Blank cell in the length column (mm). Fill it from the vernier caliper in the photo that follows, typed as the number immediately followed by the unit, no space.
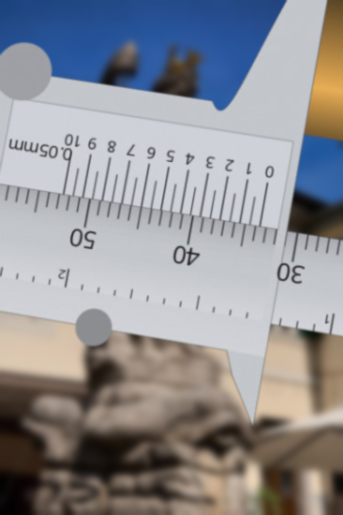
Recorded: 33.6mm
